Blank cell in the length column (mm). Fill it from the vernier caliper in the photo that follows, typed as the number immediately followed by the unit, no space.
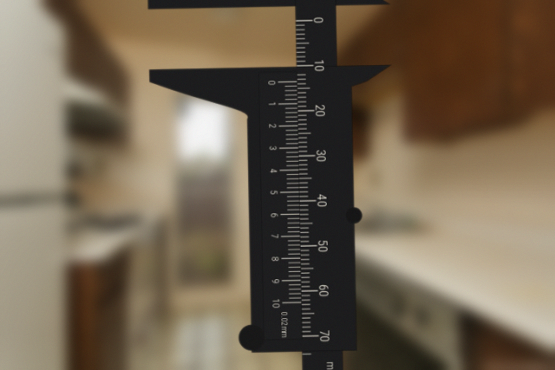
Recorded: 13.5mm
